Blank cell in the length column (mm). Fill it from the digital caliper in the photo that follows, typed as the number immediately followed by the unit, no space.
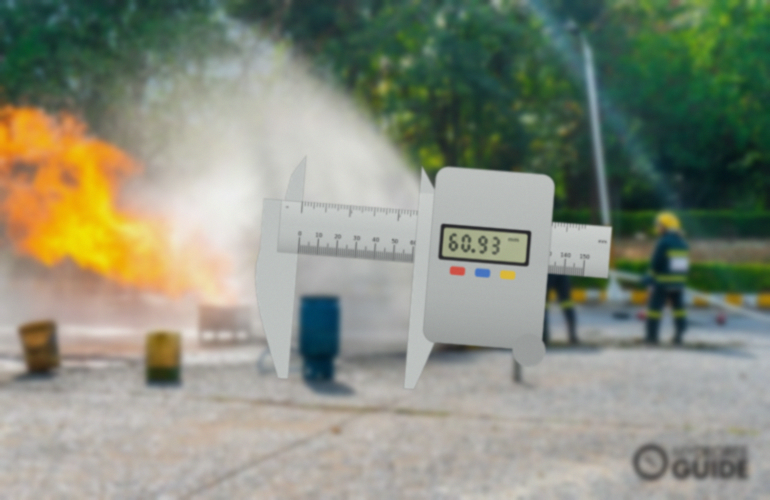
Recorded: 60.93mm
